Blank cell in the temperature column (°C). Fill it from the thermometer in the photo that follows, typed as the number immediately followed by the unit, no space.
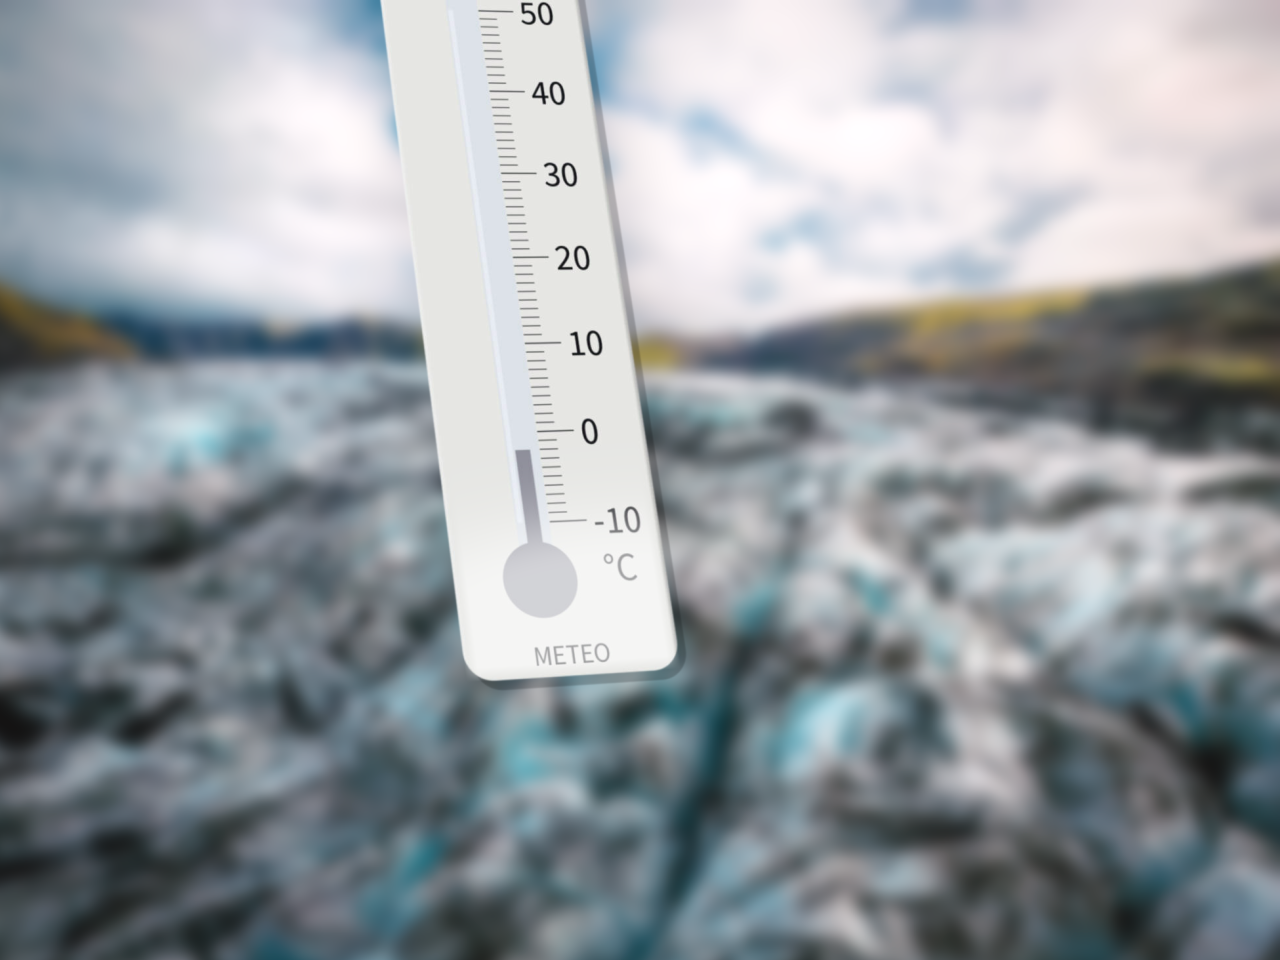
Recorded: -2°C
